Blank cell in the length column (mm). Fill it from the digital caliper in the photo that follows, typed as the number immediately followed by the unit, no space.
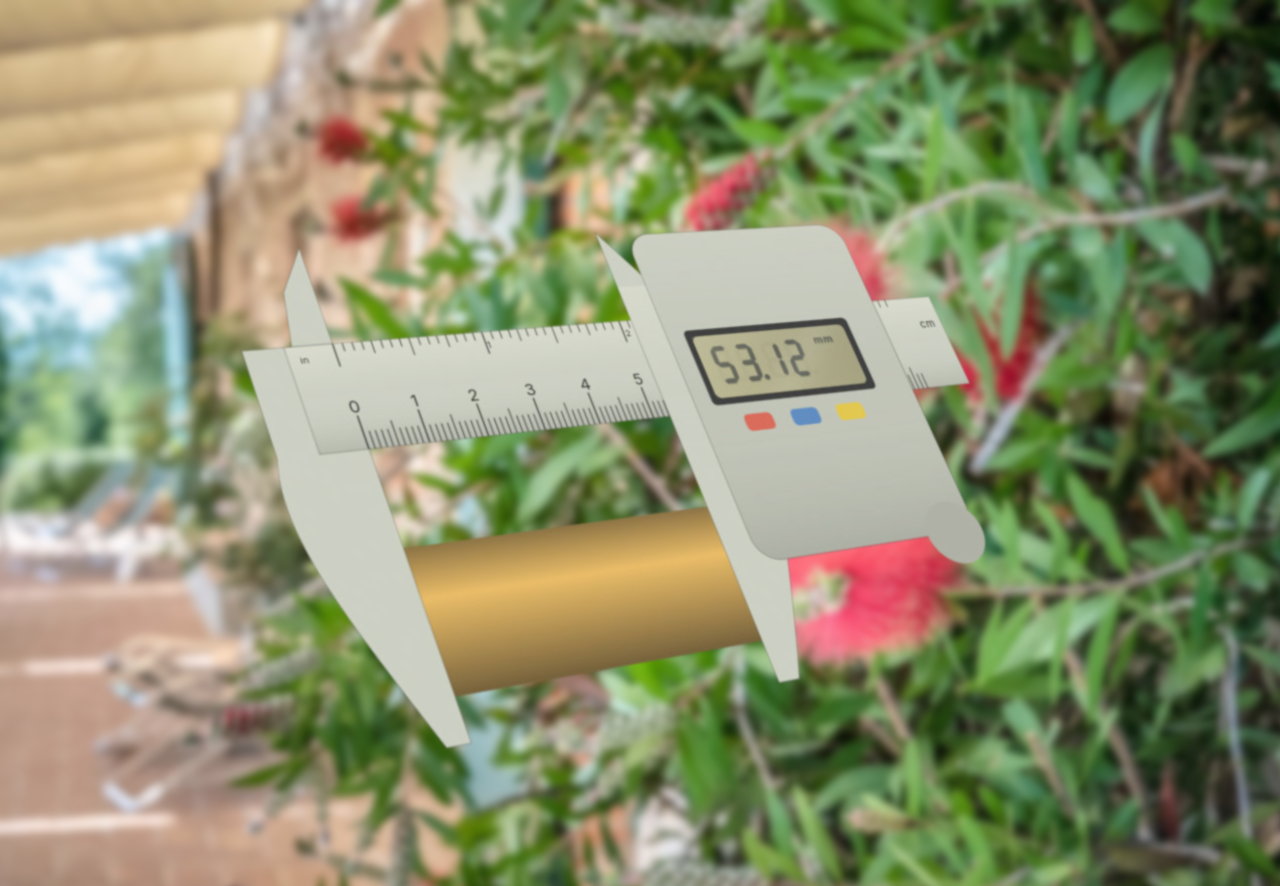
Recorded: 53.12mm
